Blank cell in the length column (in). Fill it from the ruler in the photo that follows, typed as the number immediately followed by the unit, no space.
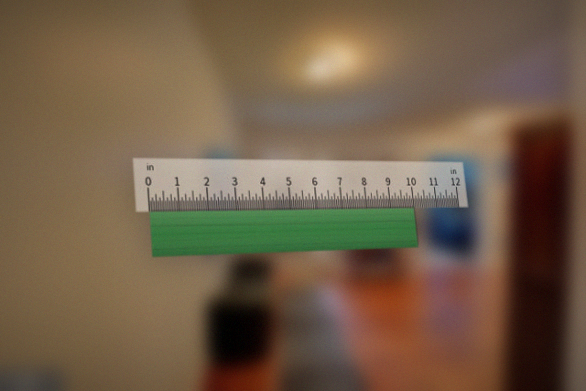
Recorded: 10in
